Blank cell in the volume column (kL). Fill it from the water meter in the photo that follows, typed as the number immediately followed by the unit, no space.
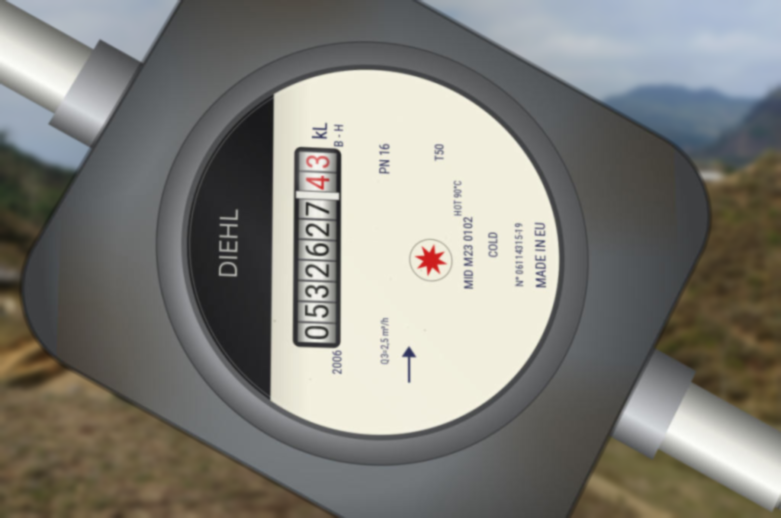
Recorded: 532627.43kL
